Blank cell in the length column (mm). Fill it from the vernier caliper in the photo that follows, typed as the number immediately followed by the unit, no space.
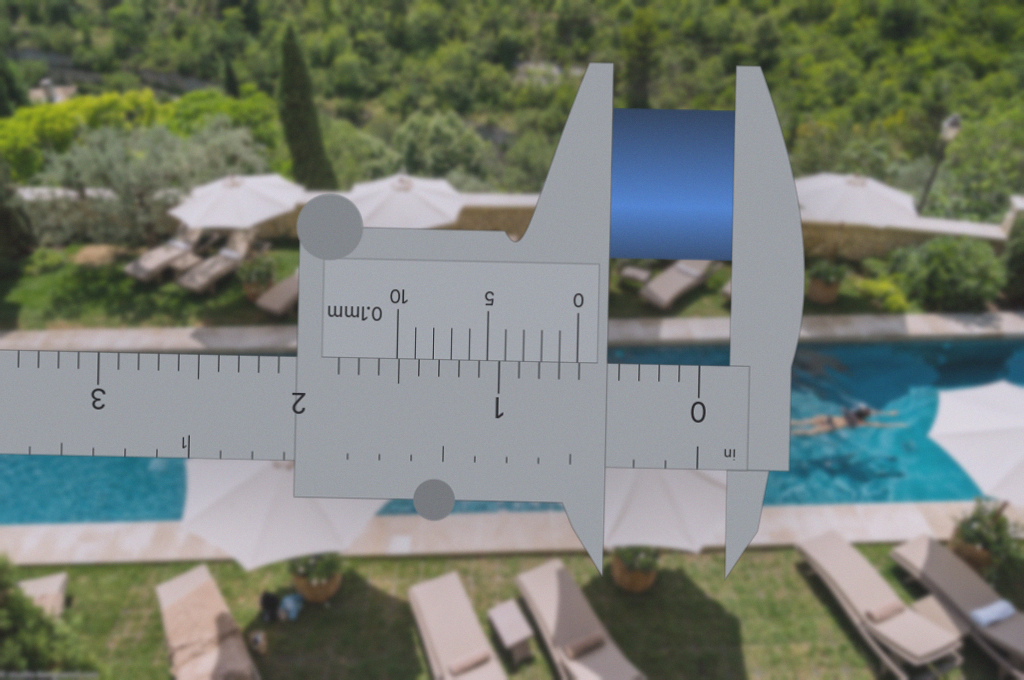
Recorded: 6.1mm
